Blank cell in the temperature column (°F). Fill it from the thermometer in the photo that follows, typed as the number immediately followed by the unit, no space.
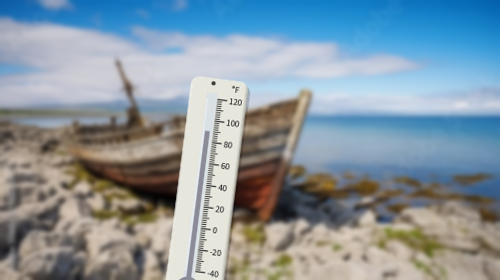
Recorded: 90°F
